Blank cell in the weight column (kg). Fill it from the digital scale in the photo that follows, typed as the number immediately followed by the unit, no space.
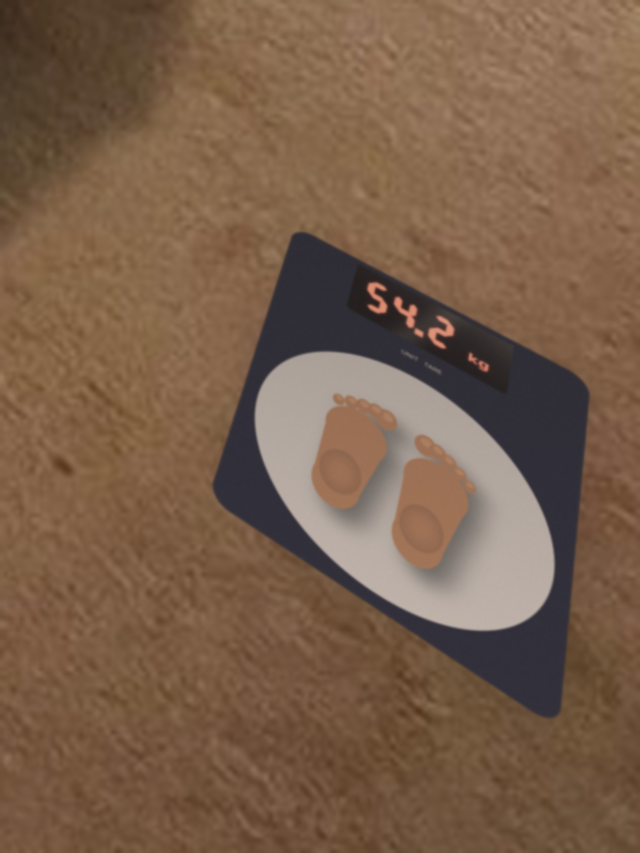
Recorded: 54.2kg
